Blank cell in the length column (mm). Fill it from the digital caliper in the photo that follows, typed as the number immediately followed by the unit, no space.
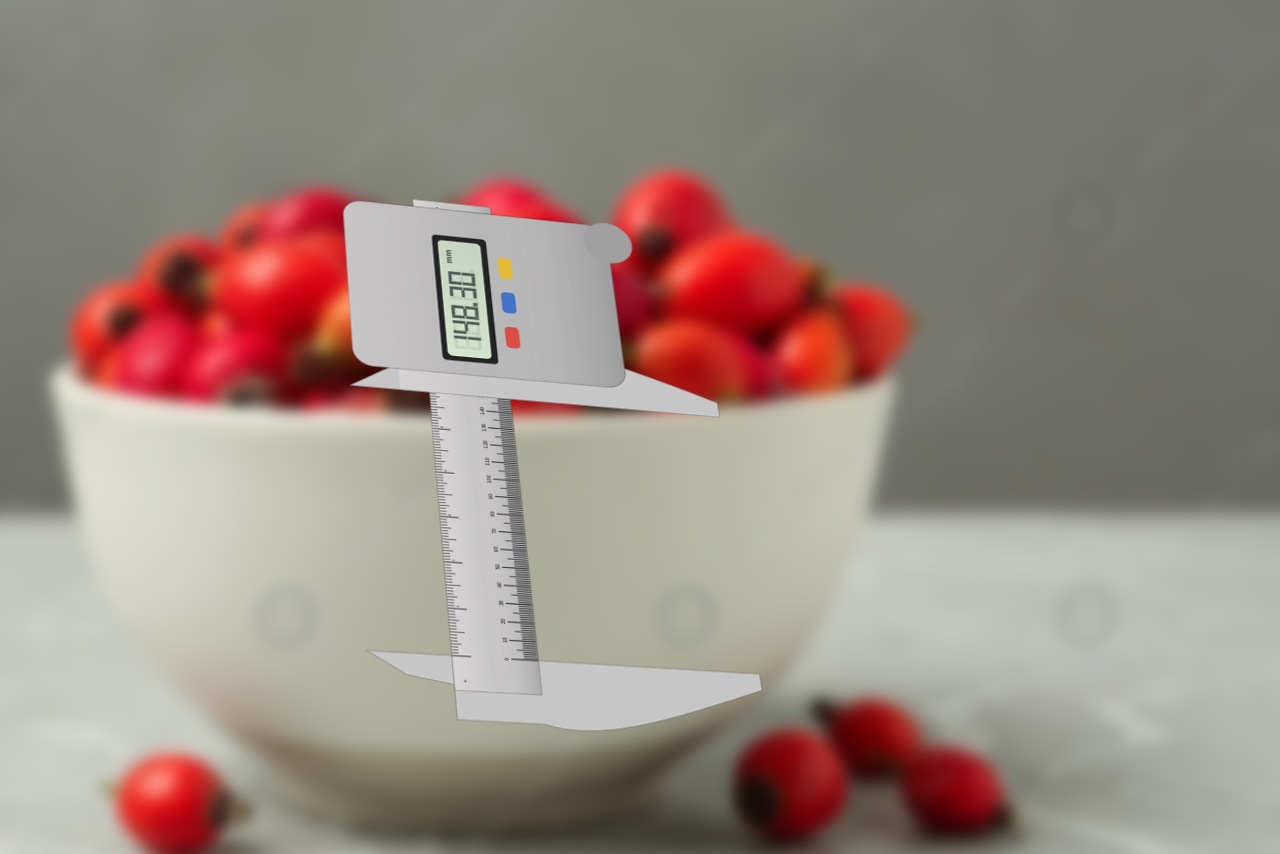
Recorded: 148.30mm
